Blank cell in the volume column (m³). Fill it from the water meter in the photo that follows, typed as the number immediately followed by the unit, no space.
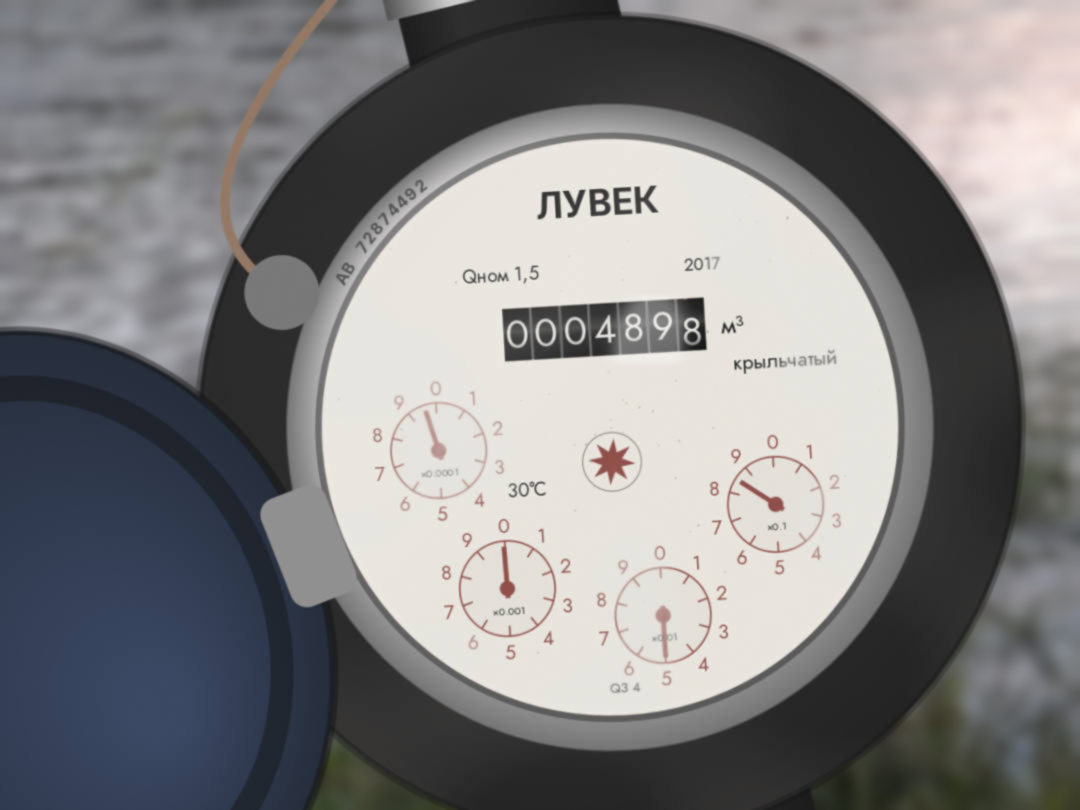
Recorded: 4897.8499m³
